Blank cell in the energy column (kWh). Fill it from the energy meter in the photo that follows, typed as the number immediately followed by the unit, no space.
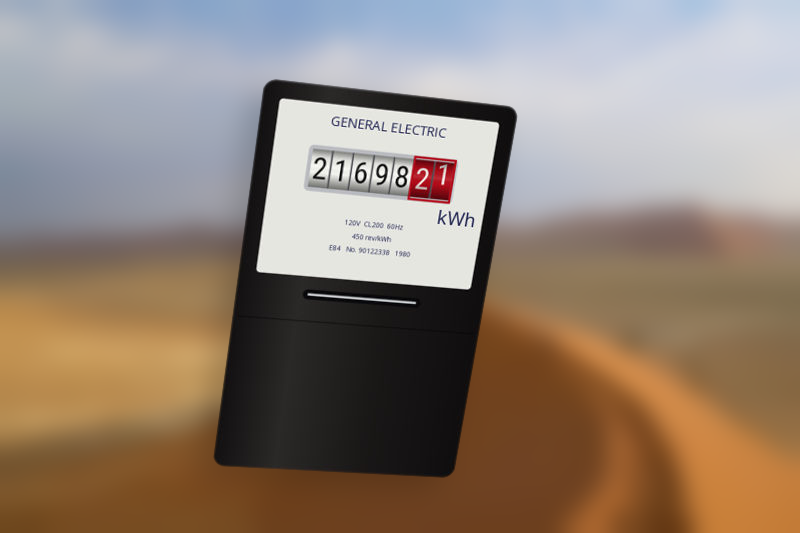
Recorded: 21698.21kWh
